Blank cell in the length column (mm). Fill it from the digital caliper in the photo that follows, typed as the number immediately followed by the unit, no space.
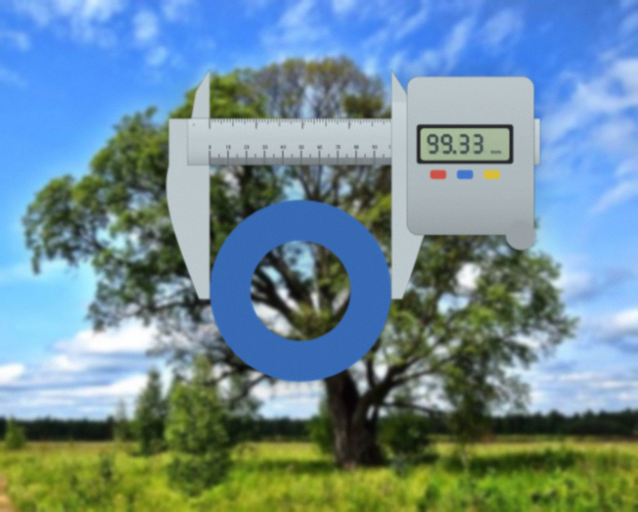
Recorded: 99.33mm
